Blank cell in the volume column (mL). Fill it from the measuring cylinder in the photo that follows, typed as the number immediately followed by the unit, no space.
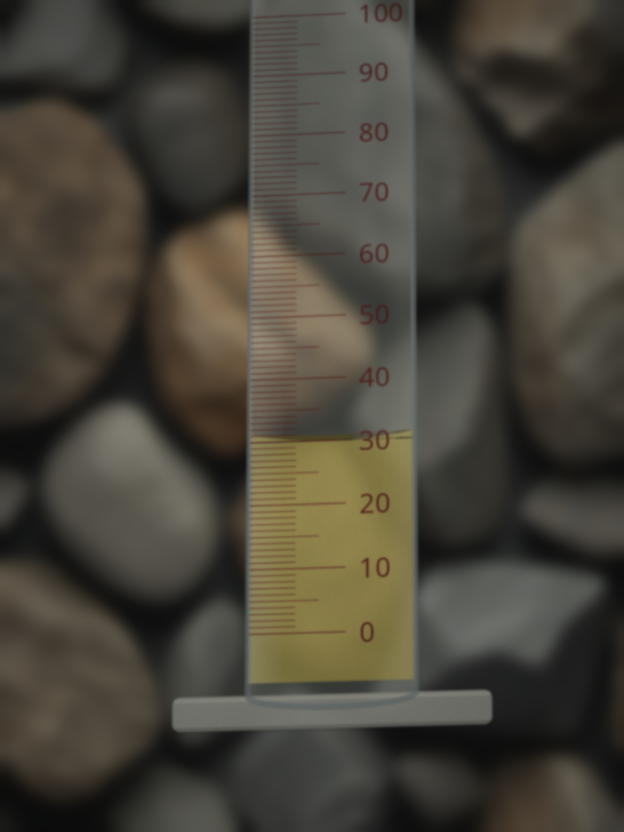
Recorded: 30mL
